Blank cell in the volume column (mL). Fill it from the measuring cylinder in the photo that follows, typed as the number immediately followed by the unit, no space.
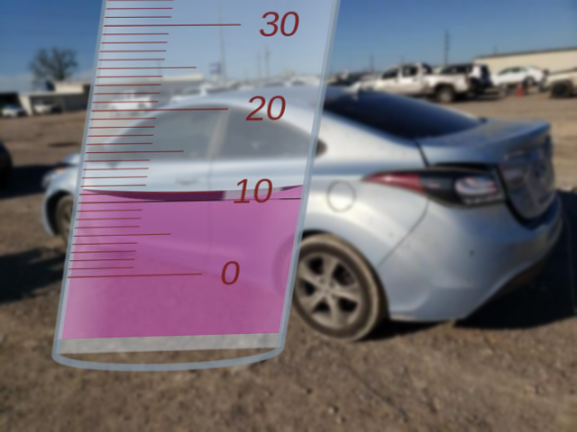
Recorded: 9mL
